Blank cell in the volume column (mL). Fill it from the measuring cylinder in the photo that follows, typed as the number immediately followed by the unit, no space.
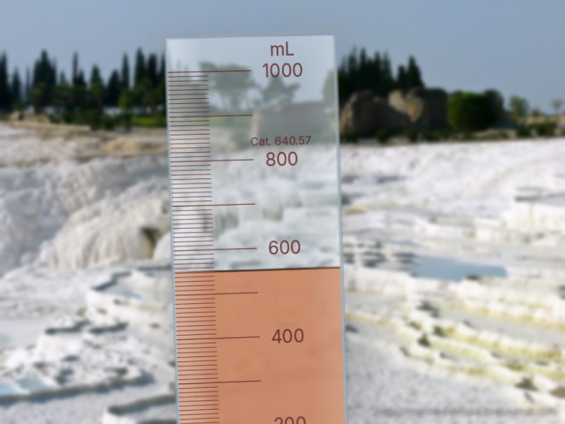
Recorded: 550mL
